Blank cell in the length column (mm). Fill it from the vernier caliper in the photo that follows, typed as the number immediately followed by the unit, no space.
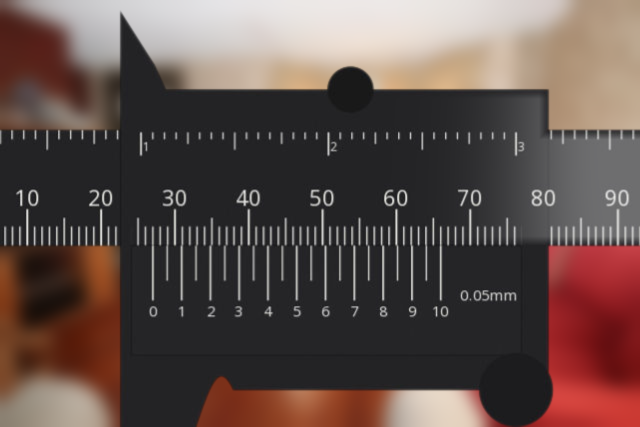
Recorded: 27.0mm
